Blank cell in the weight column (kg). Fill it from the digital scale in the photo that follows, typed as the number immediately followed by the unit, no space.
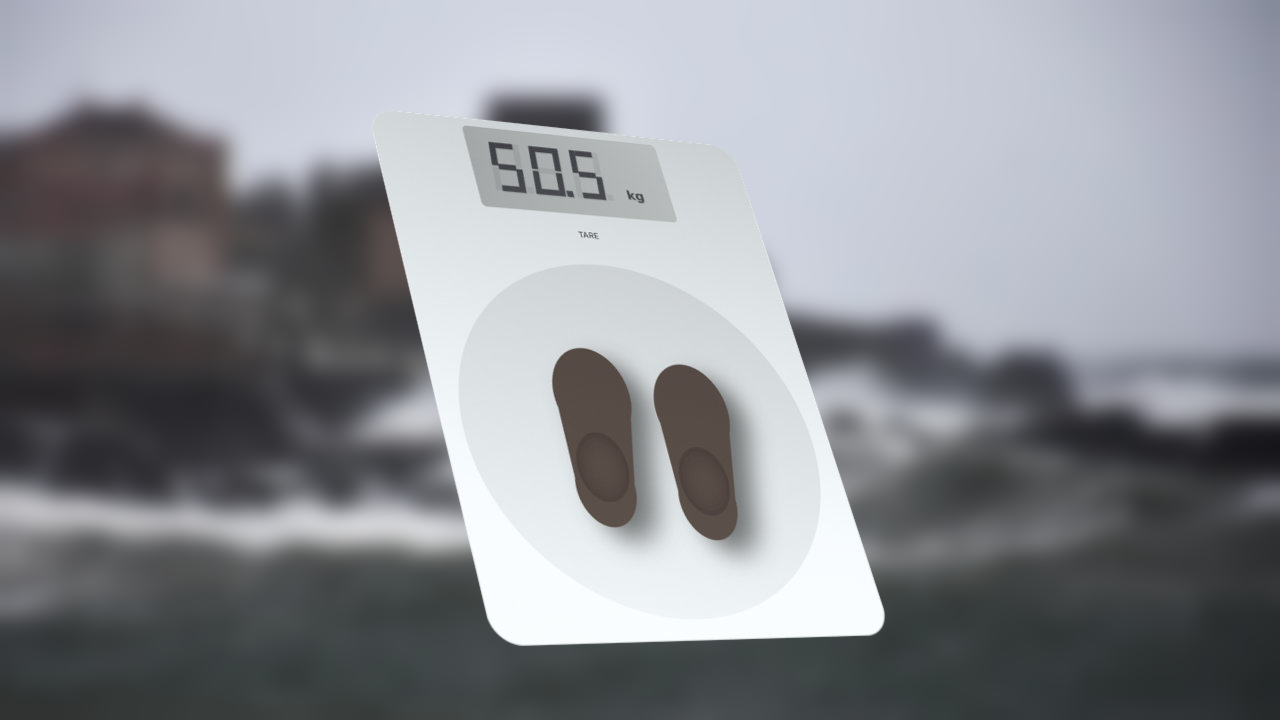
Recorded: 50.5kg
